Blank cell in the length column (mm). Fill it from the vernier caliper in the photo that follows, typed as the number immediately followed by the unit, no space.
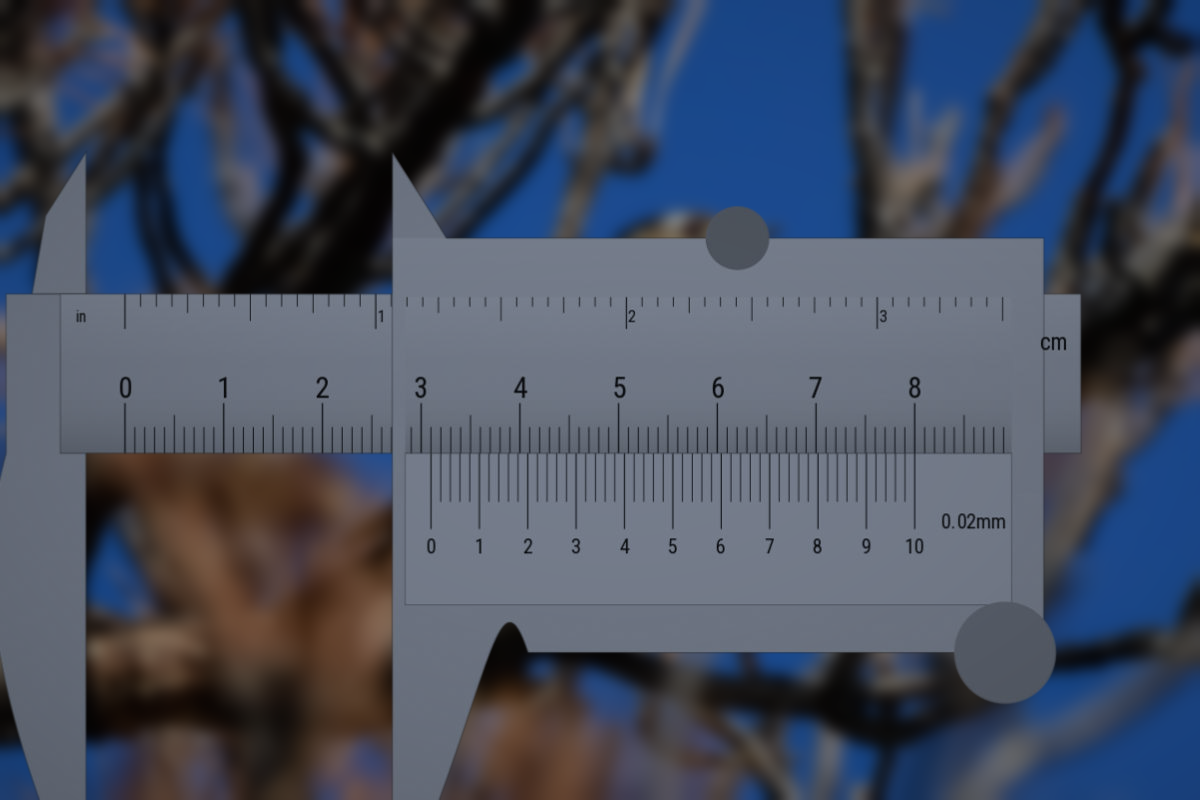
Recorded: 31.0mm
